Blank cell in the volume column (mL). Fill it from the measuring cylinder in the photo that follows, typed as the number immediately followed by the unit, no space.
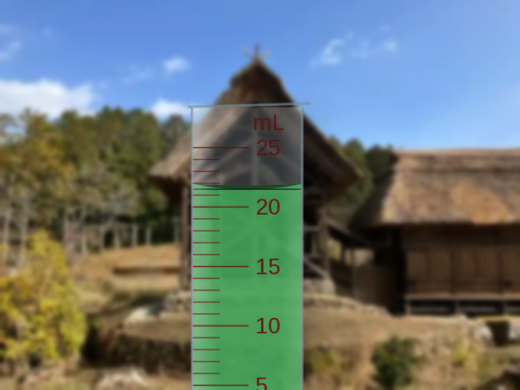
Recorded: 21.5mL
